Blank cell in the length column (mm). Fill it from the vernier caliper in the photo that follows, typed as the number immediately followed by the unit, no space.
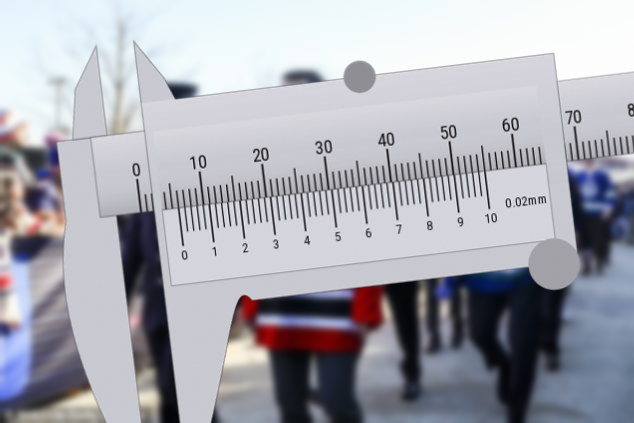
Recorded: 6.0mm
